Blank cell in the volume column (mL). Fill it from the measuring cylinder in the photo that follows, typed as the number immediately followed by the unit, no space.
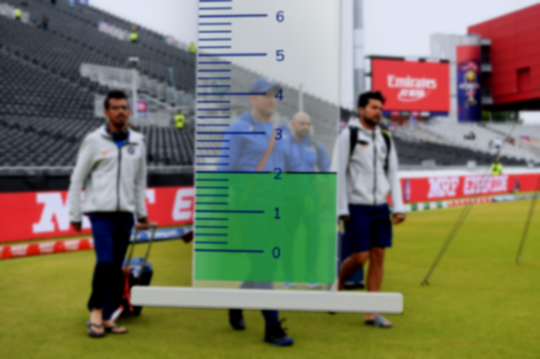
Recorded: 2mL
